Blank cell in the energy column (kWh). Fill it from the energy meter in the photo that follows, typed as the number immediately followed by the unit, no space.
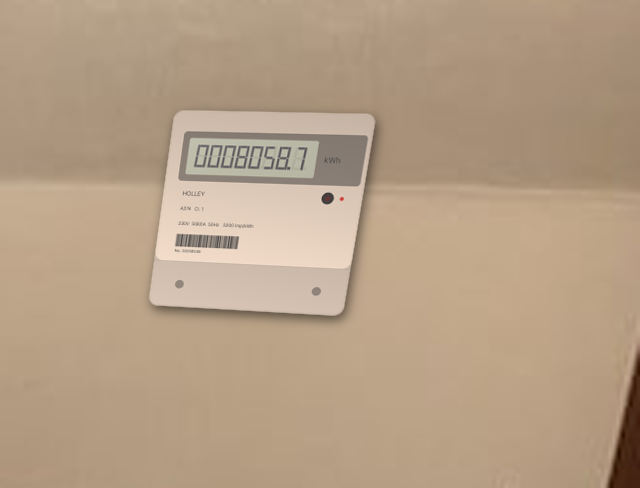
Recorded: 8058.7kWh
